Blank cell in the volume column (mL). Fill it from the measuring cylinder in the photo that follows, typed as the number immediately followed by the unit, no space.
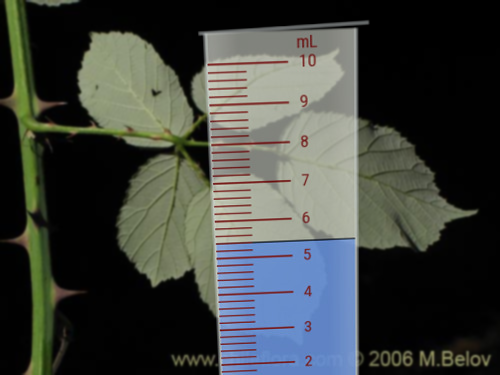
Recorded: 5.4mL
